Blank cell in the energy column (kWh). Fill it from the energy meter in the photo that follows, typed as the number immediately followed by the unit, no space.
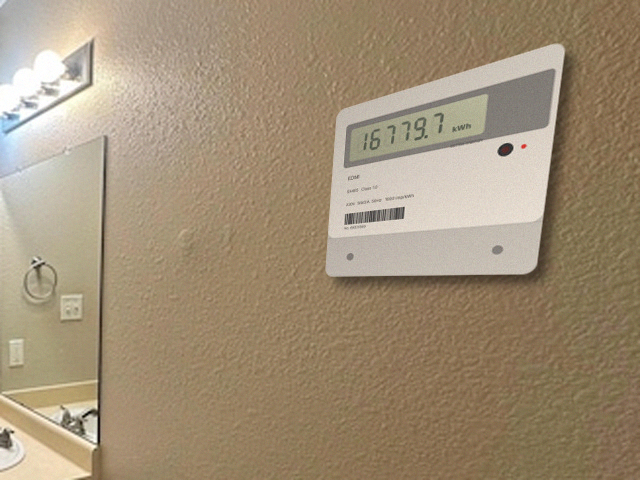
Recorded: 16779.7kWh
